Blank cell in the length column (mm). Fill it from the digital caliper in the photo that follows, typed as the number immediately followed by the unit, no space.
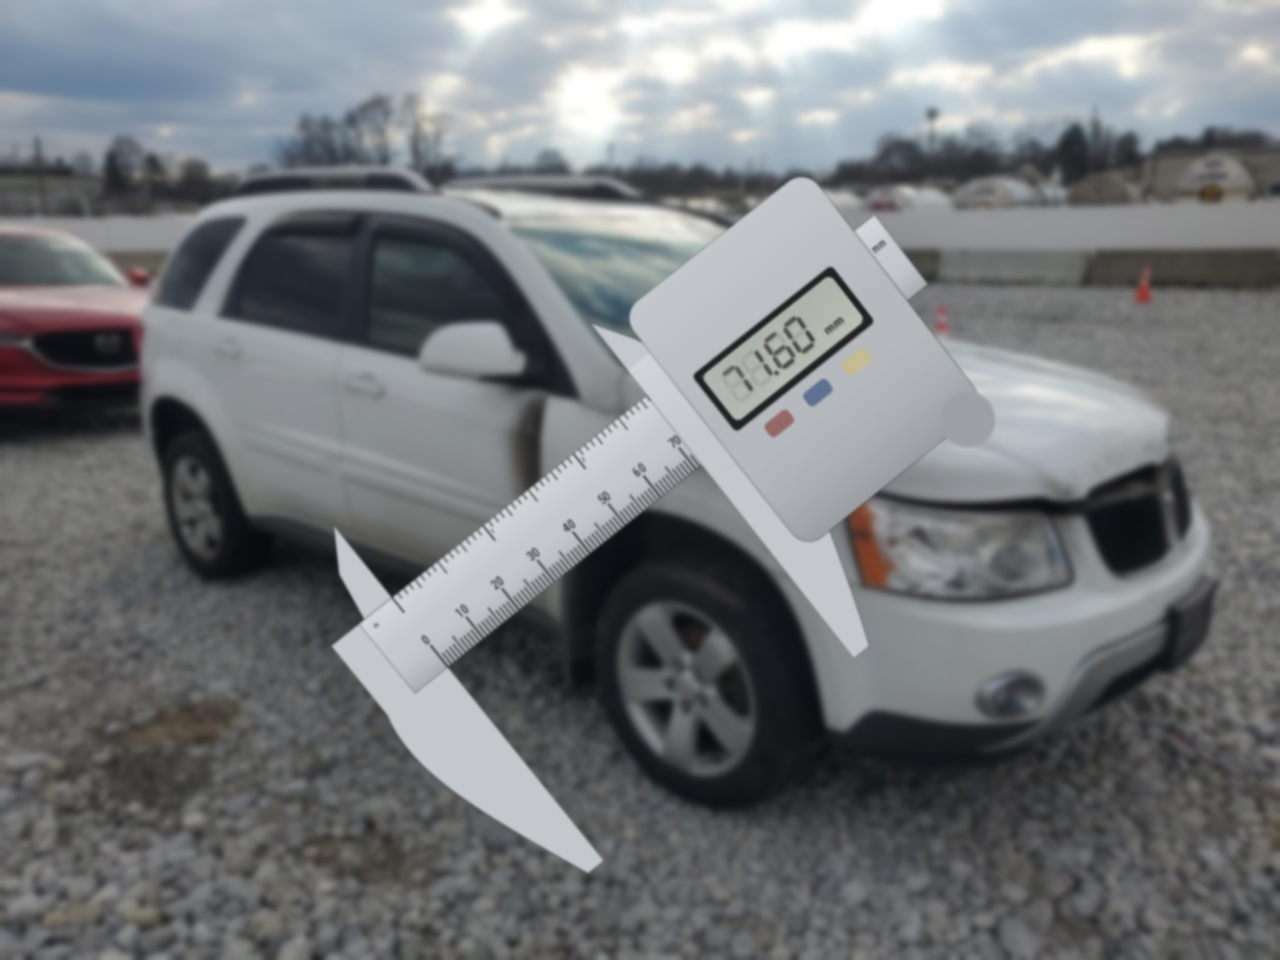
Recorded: 71.60mm
